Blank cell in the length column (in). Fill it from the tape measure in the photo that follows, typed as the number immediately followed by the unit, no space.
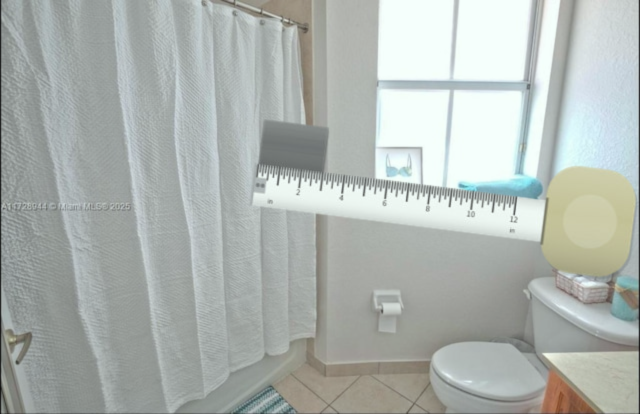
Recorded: 3in
